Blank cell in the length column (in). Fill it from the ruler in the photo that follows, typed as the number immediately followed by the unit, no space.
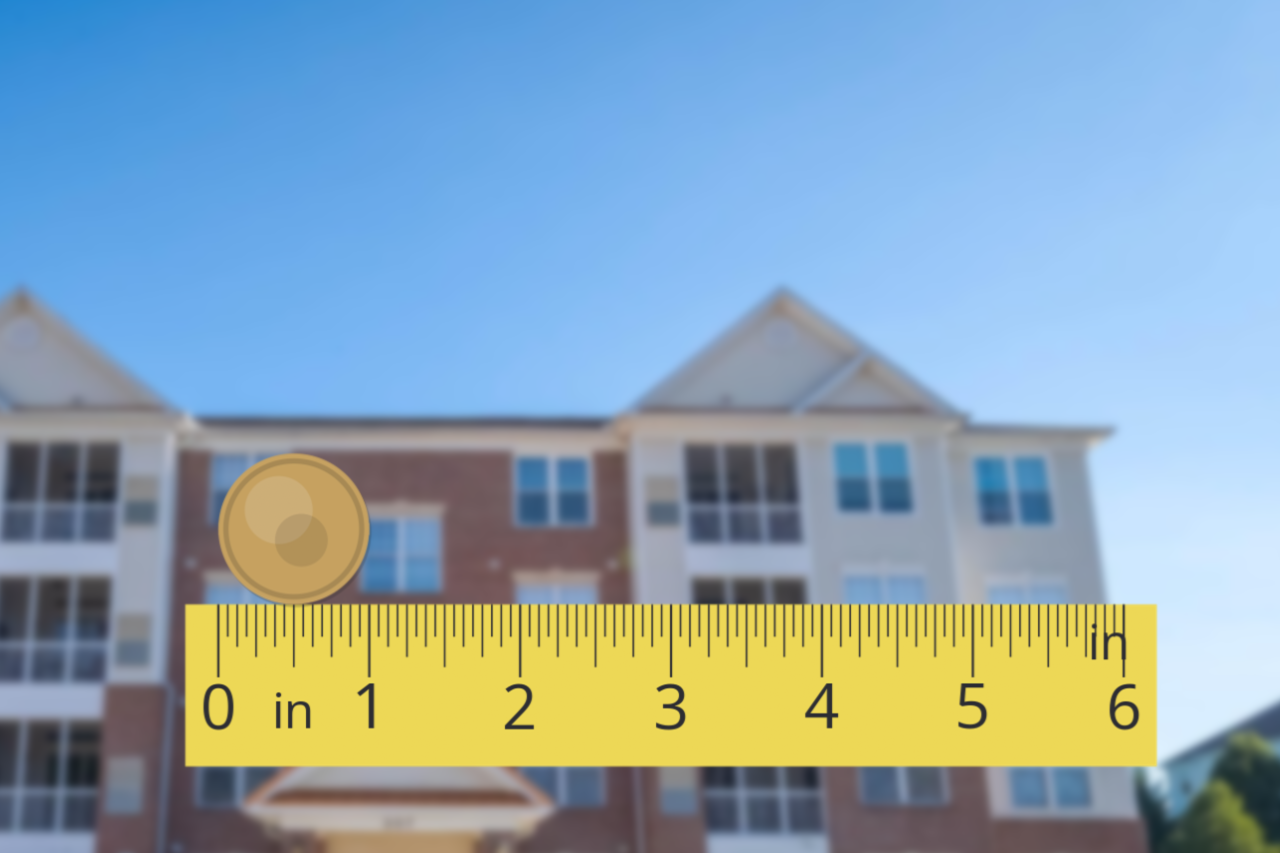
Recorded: 1in
